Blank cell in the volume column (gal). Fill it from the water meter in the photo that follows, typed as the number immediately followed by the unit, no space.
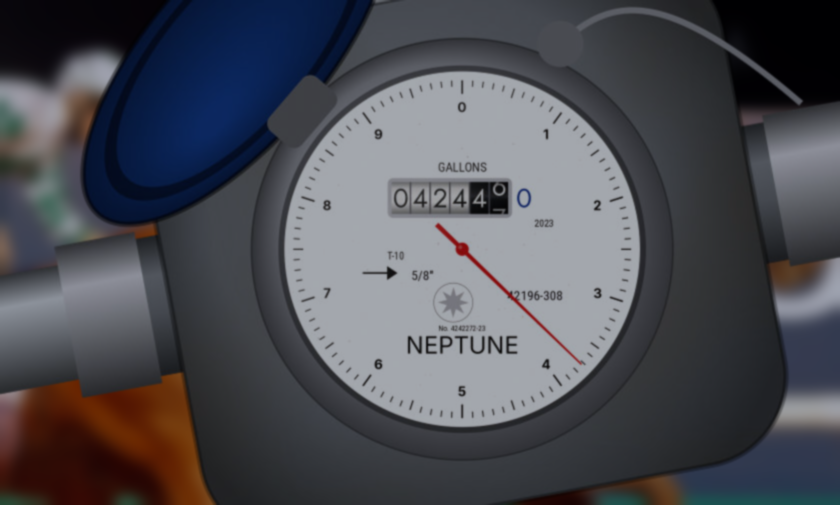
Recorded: 424463.7gal
